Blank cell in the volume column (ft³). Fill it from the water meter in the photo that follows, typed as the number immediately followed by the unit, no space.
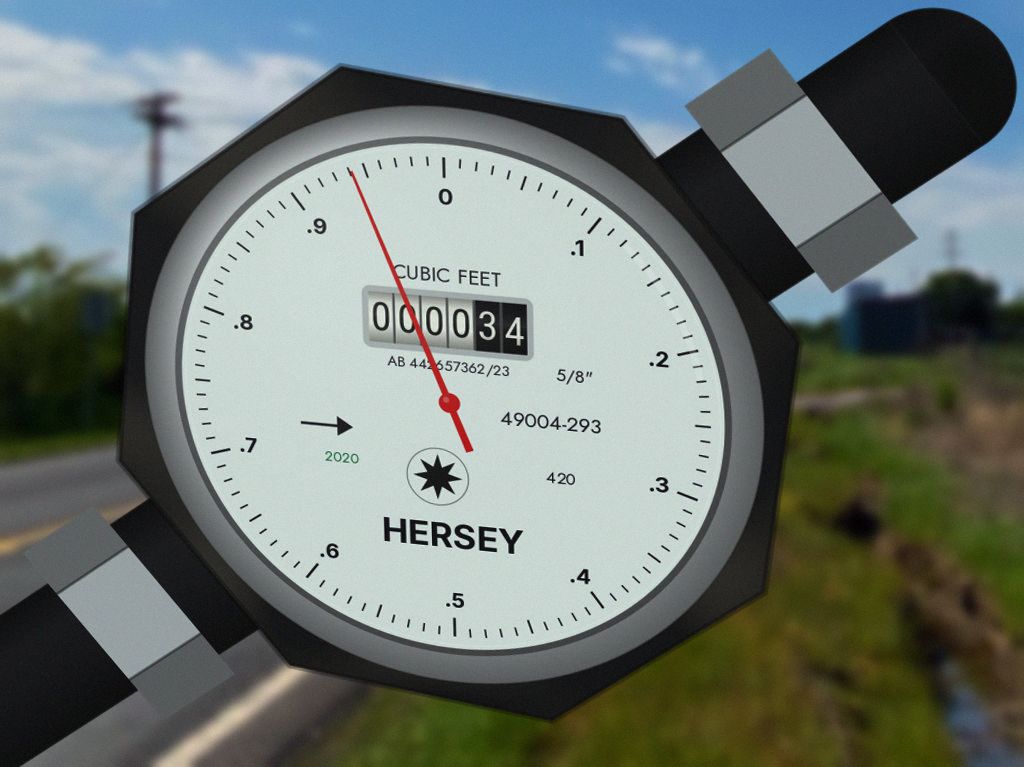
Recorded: 33.94ft³
